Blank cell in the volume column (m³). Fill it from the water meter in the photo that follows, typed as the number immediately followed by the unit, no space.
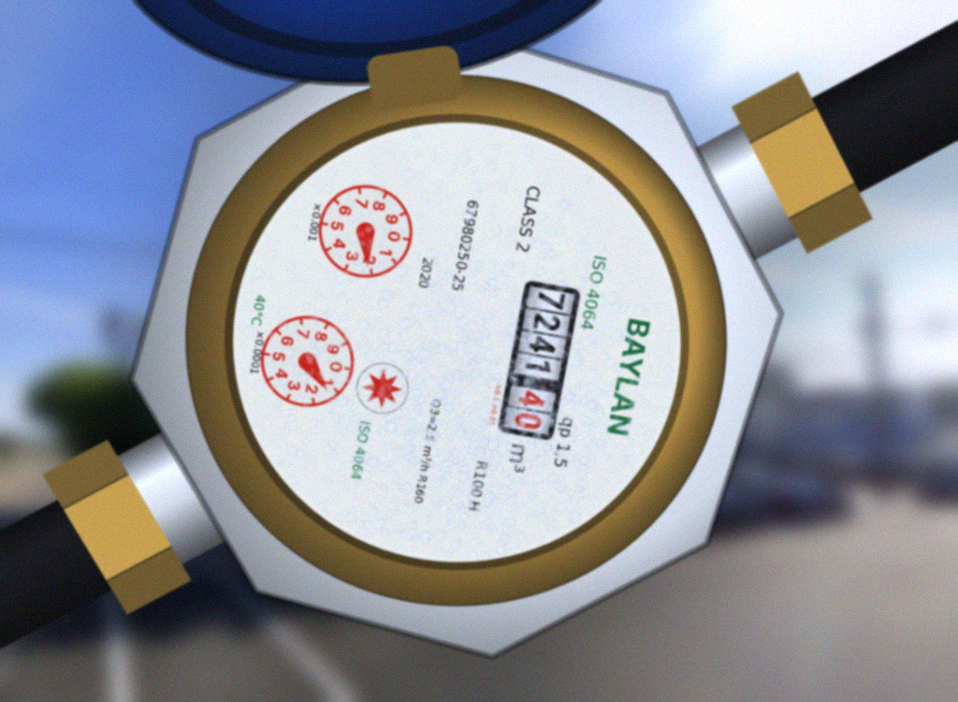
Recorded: 7241.4021m³
